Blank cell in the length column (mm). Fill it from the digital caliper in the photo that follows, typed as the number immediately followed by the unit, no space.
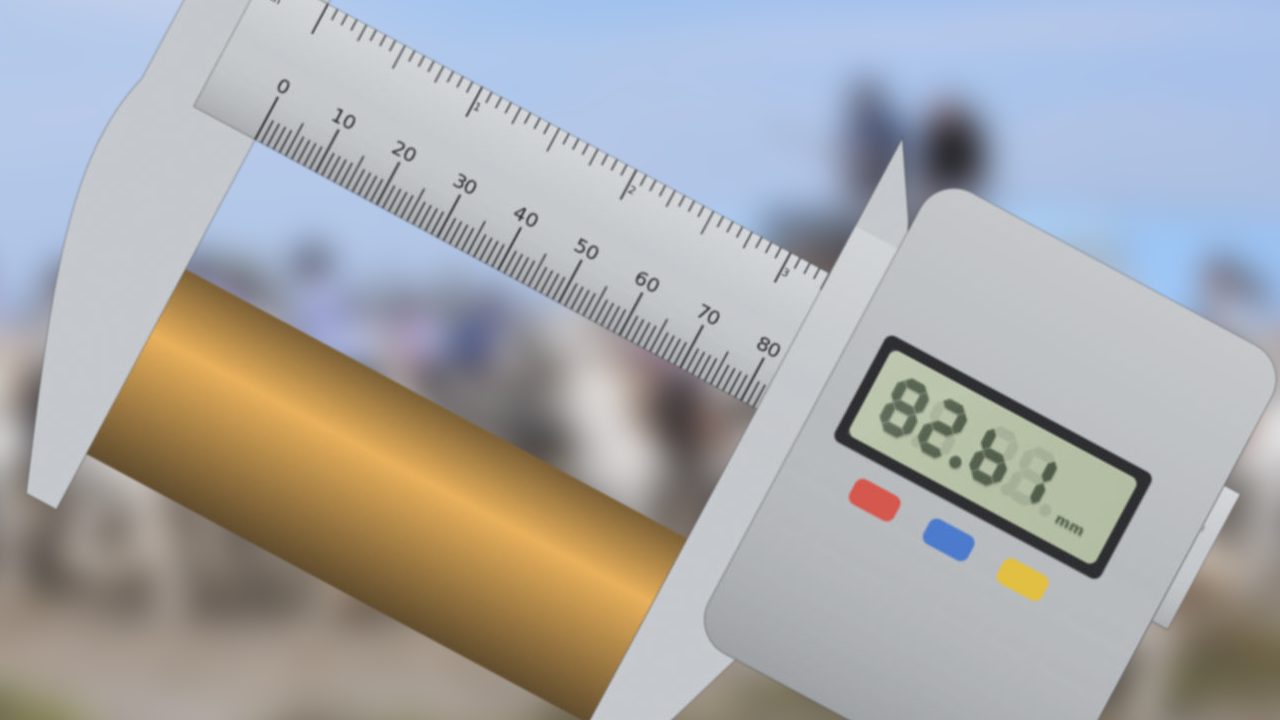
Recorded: 82.61mm
